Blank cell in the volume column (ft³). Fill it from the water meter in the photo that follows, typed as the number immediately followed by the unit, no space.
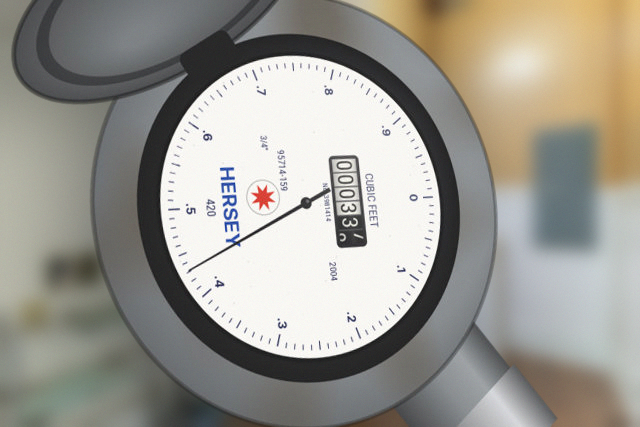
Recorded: 337.43ft³
